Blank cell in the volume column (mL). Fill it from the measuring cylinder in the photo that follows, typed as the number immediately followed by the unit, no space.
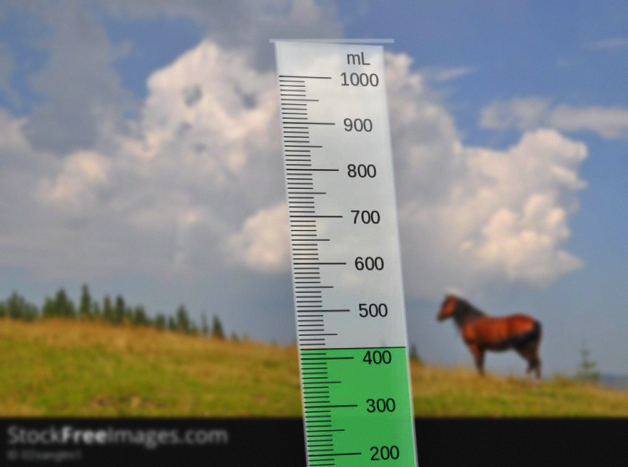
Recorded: 420mL
